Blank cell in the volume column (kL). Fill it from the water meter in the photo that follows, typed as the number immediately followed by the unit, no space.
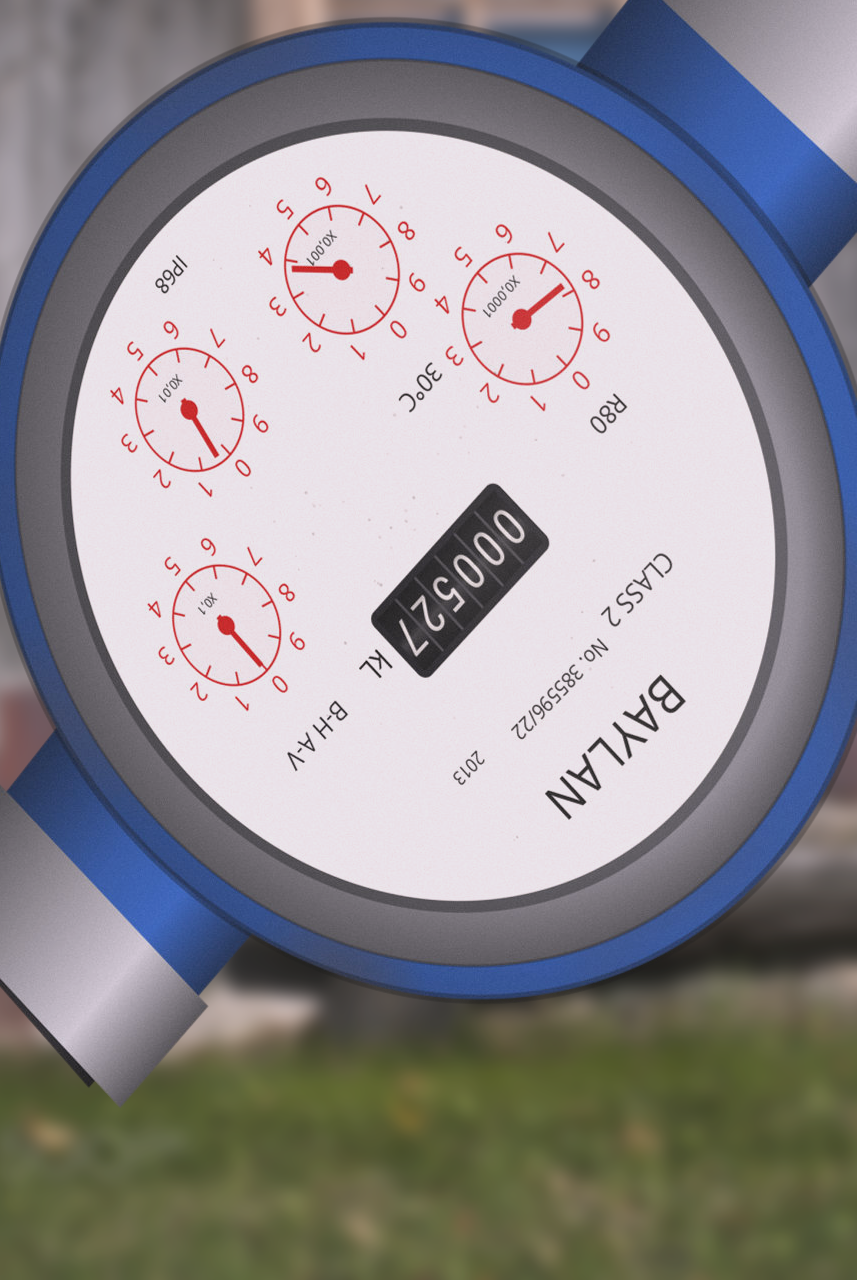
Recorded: 527.0037kL
